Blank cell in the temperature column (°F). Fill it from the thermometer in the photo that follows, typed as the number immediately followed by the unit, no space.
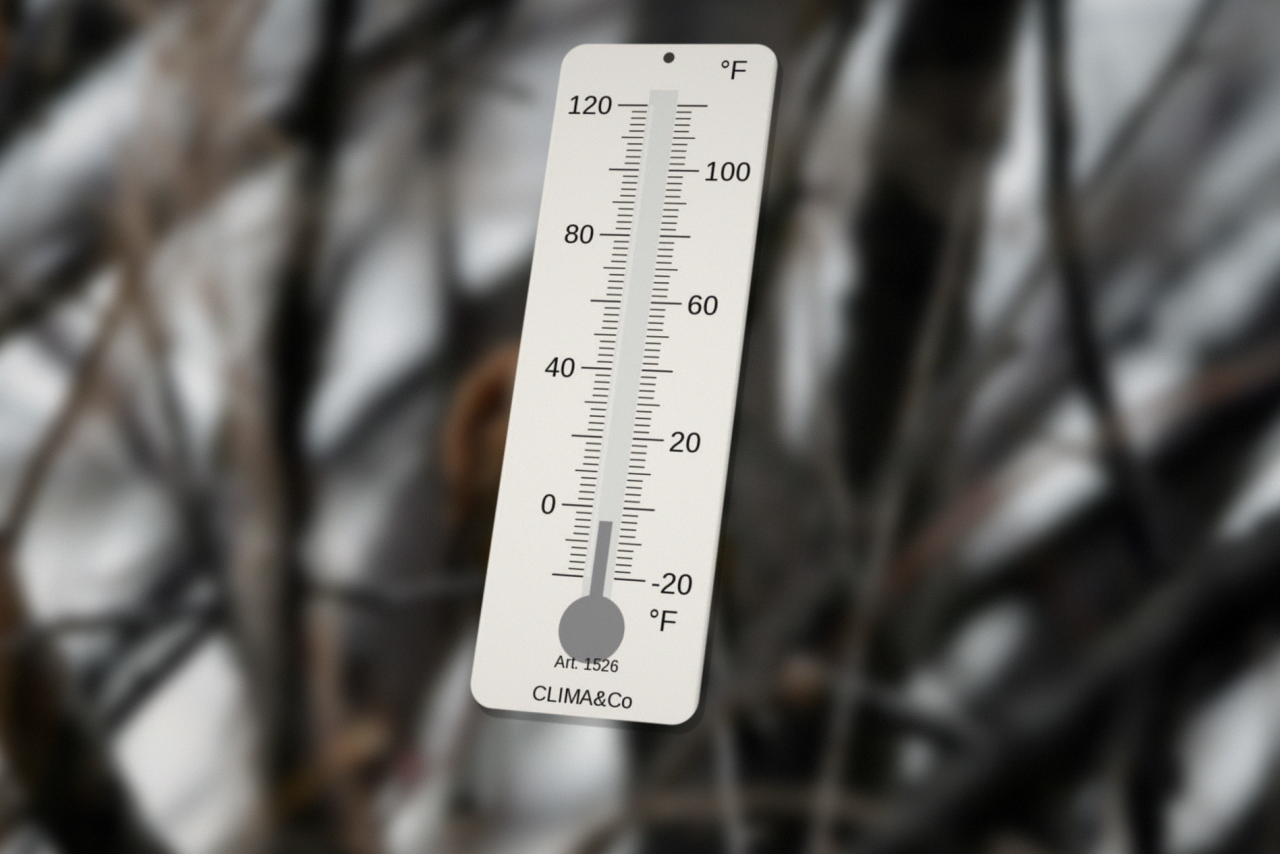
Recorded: -4°F
